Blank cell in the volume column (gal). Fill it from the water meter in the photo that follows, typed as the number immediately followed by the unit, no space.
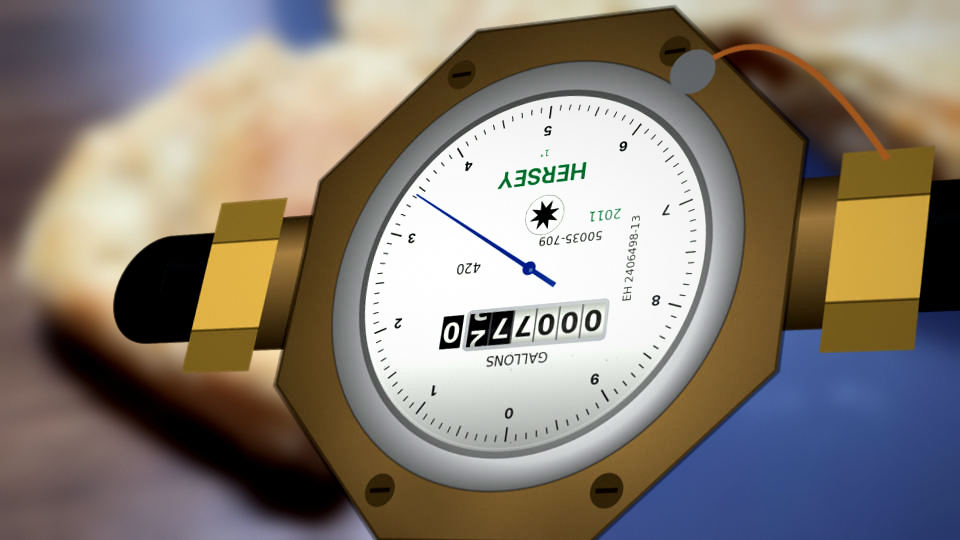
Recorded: 7723.4gal
